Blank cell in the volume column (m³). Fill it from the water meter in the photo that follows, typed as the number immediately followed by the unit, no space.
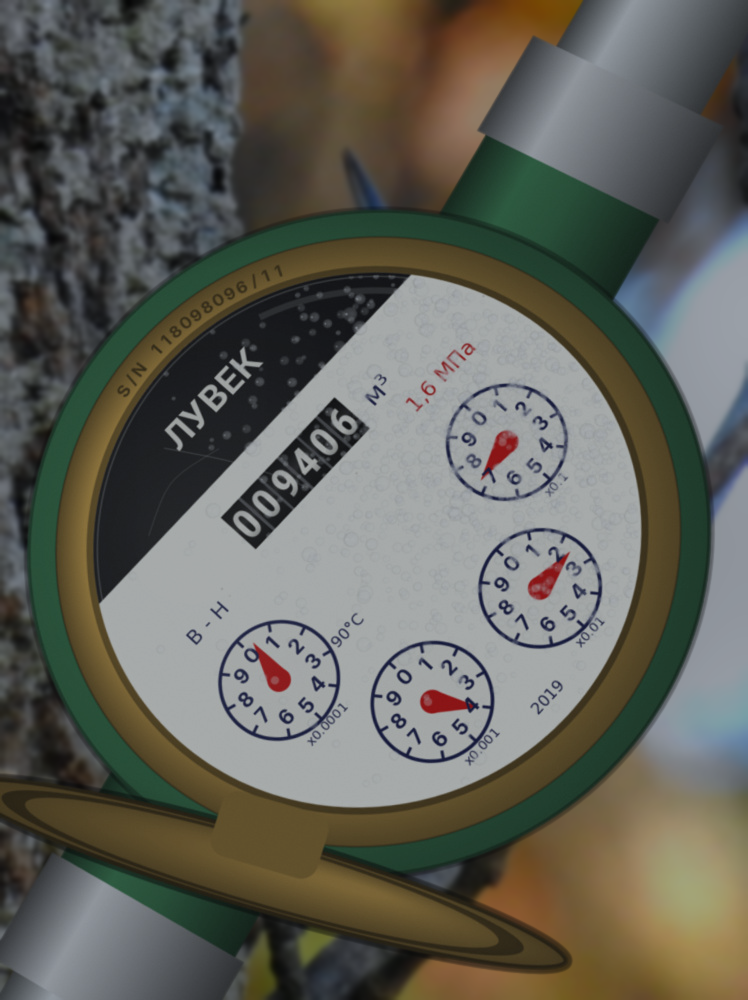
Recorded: 9406.7240m³
